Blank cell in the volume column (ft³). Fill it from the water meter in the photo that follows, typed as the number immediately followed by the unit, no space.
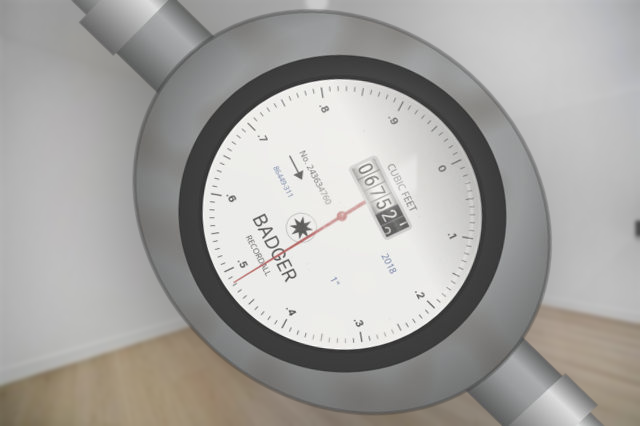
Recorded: 67521.48ft³
